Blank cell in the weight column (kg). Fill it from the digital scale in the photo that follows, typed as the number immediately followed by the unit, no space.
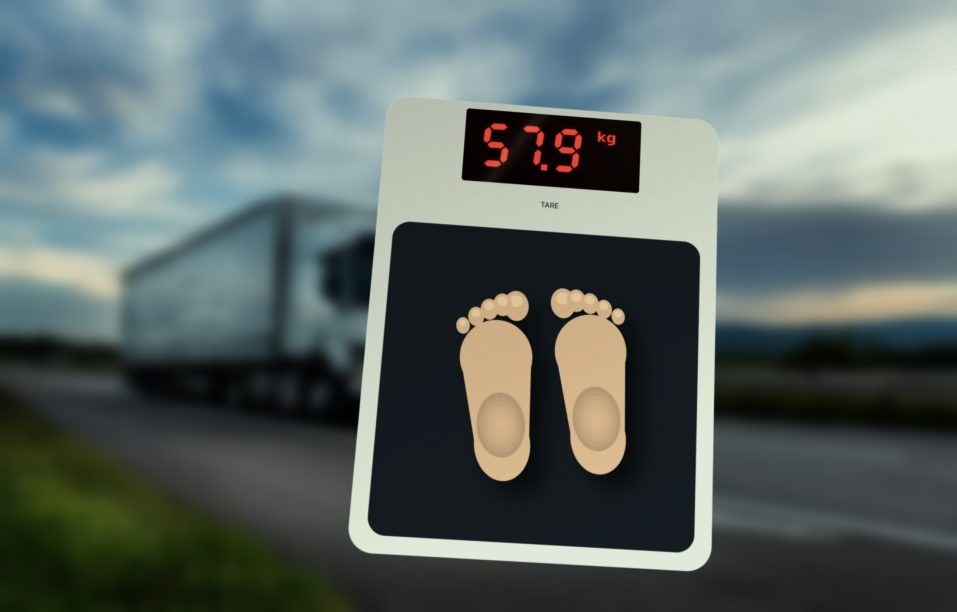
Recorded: 57.9kg
